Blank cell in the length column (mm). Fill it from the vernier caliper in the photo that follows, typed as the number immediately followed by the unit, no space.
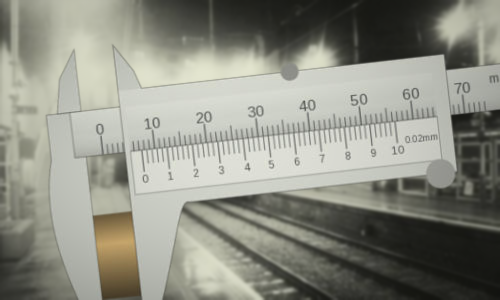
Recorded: 7.5mm
